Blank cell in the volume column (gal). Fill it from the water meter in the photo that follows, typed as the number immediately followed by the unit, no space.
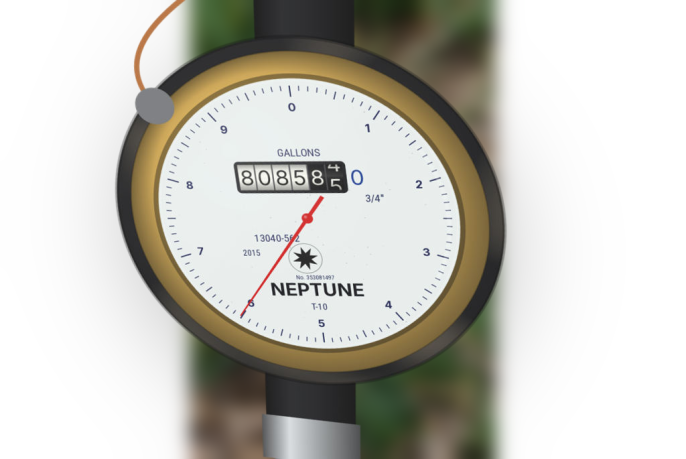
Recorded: 8085846.0gal
